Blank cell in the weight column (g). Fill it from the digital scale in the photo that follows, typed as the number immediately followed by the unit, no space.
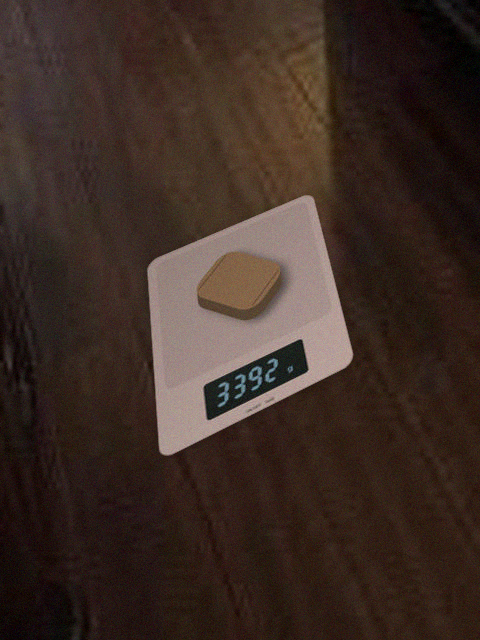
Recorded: 3392g
